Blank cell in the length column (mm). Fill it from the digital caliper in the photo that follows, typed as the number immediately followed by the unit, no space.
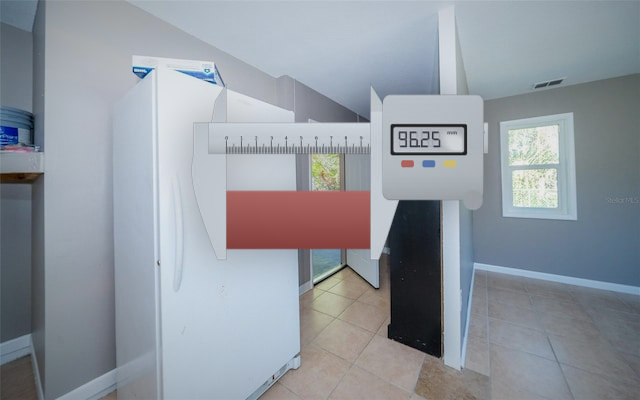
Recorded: 96.25mm
